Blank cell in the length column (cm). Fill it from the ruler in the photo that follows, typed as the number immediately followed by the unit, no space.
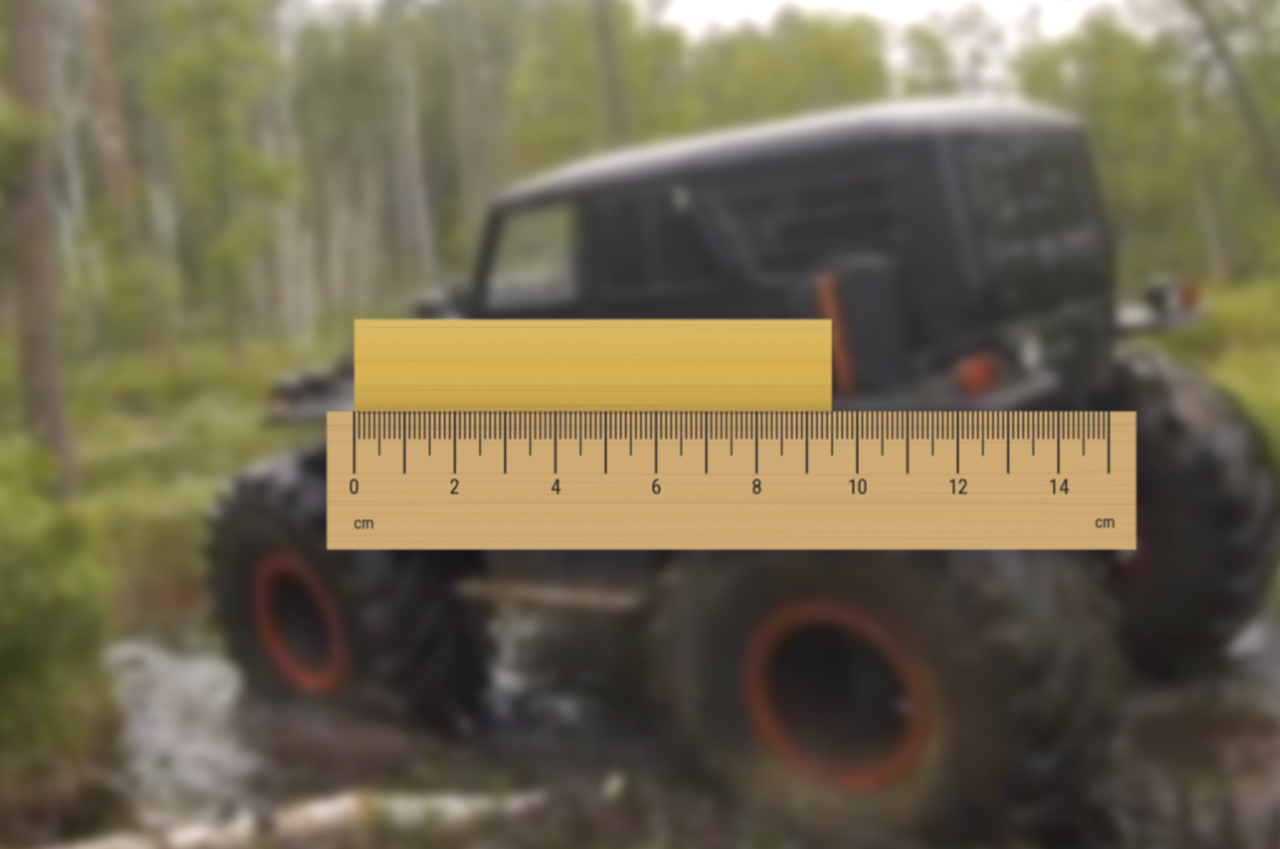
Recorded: 9.5cm
